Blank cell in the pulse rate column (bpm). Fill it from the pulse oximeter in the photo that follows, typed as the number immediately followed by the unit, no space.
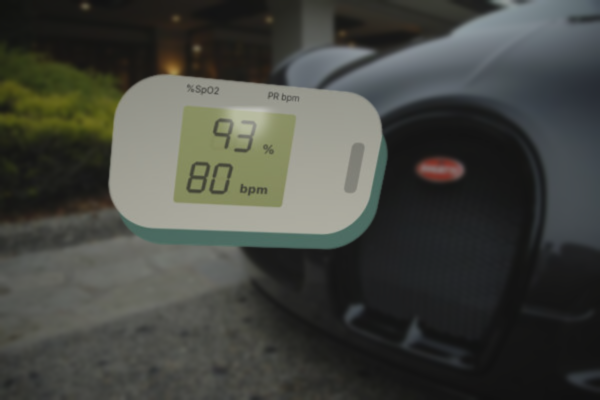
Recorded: 80bpm
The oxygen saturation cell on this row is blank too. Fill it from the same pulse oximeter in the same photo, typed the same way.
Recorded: 93%
